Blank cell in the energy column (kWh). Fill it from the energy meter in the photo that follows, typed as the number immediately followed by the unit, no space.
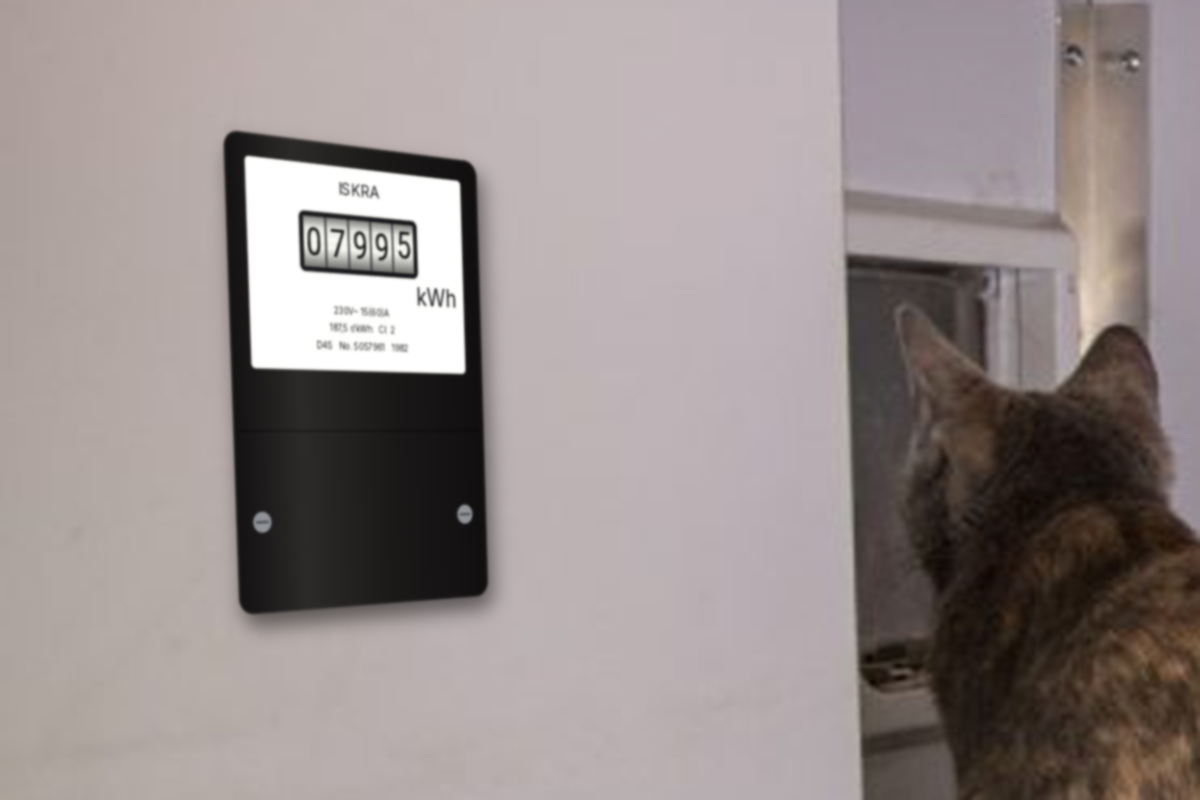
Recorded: 7995kWh
